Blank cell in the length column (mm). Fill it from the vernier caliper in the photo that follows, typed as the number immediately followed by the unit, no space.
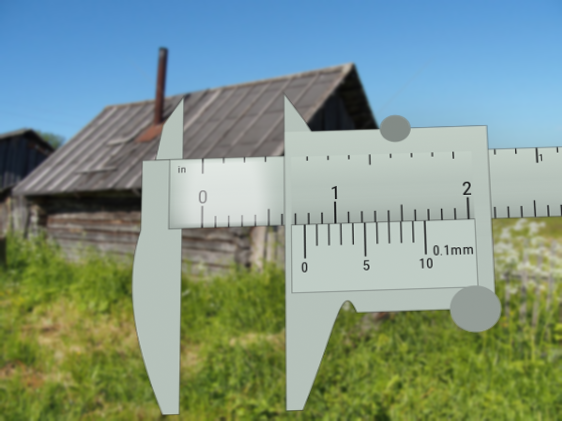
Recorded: 7.7mm
